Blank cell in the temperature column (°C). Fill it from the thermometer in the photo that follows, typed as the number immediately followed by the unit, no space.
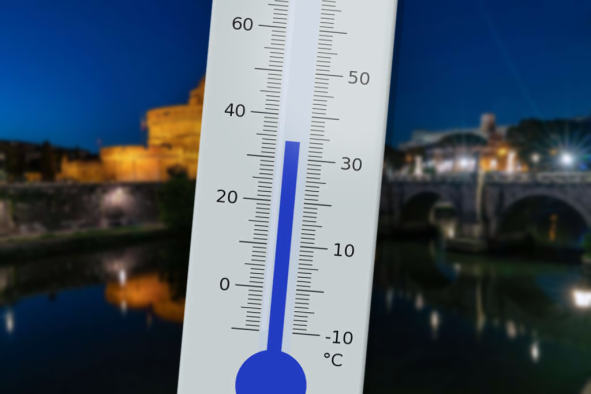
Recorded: 34°C
